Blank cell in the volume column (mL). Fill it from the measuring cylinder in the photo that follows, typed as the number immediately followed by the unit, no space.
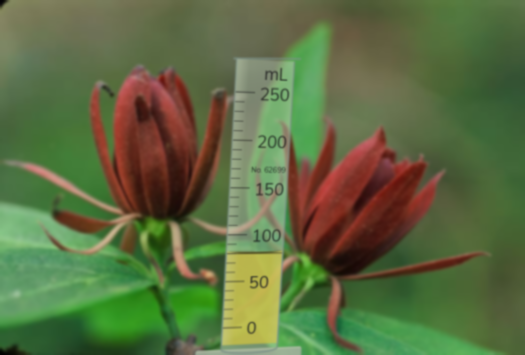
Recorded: 80mL
